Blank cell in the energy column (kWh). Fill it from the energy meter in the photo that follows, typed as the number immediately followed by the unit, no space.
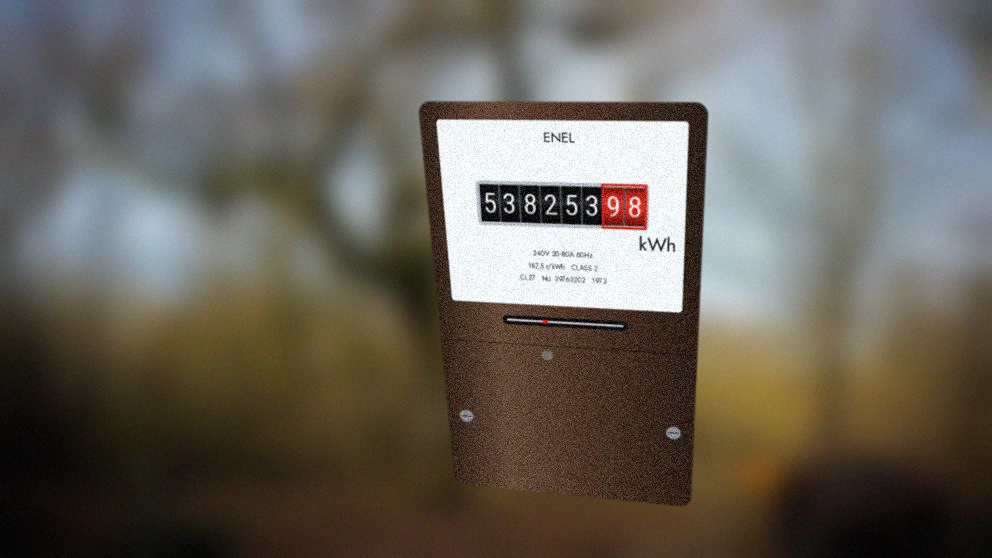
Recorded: 538253.98kWh
